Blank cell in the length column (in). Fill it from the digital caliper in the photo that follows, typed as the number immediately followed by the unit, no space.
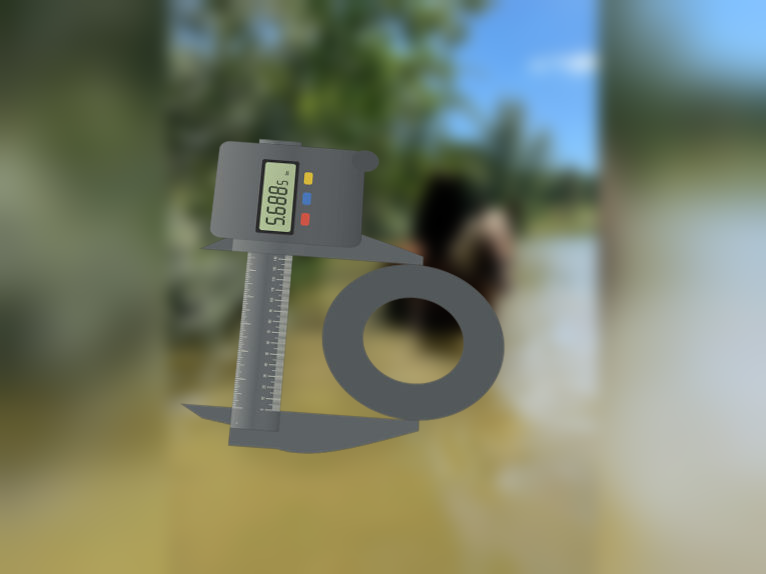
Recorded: 5.6885in
